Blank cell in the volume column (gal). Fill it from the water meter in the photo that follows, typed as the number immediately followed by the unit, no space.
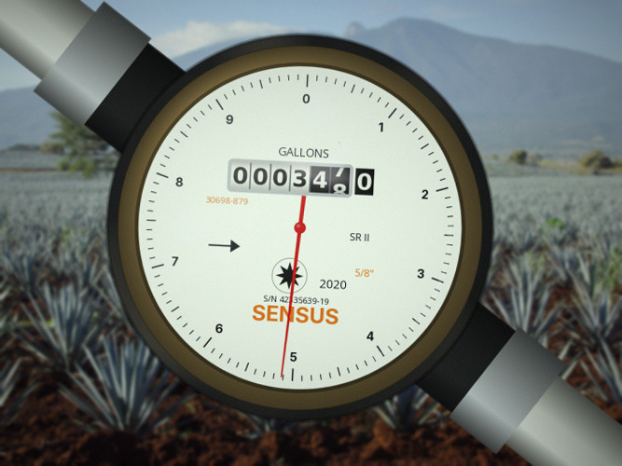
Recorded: 3475.1gal
